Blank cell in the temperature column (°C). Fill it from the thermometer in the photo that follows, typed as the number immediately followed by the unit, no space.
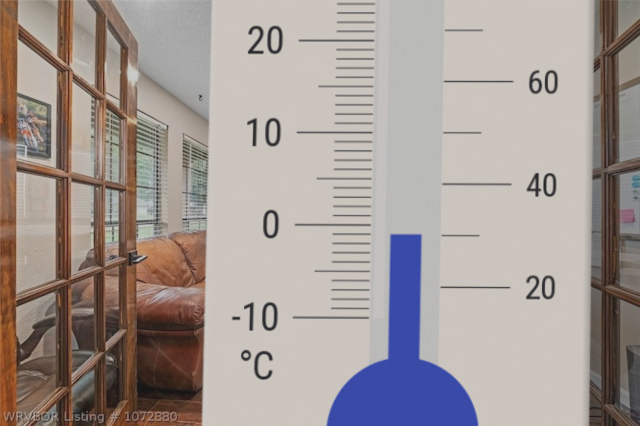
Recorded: -1°C
